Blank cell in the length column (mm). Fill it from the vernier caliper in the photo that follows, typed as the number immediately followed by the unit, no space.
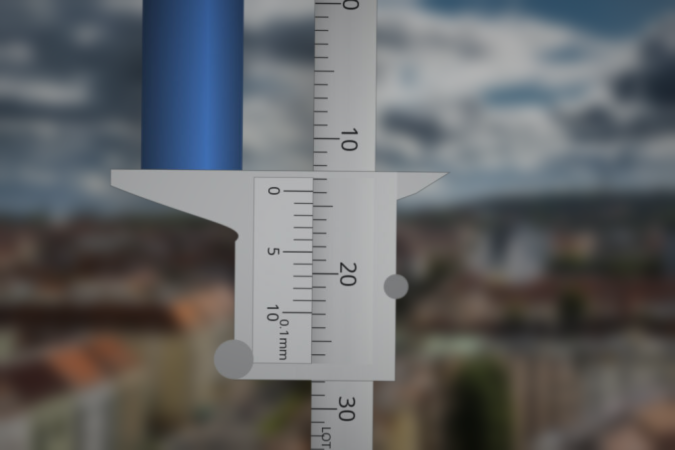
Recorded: 13.9mm
